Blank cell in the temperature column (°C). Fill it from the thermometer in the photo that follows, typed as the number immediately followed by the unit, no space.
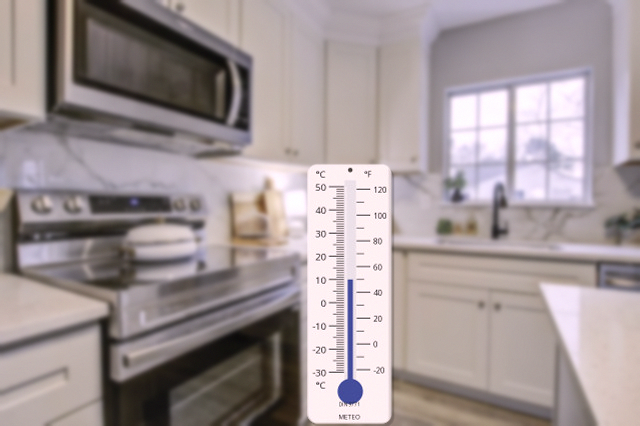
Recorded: 10°C
